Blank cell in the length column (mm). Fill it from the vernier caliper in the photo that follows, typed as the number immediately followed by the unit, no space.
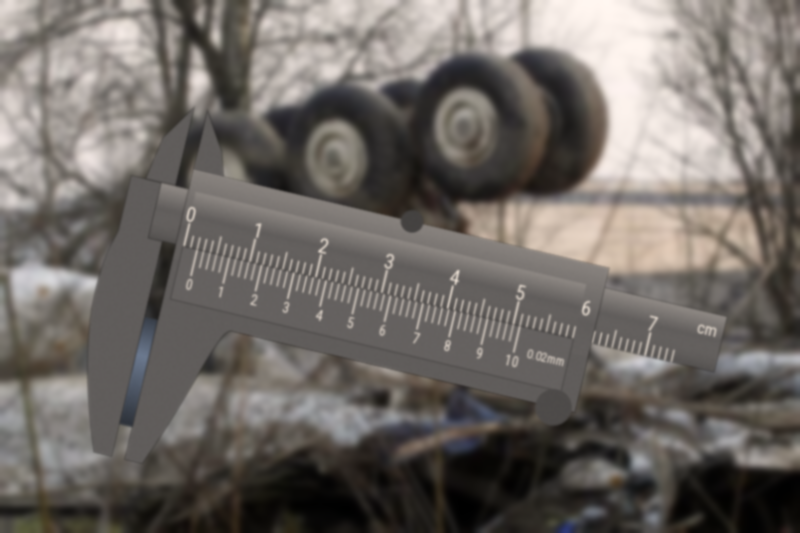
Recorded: 2.0mm
